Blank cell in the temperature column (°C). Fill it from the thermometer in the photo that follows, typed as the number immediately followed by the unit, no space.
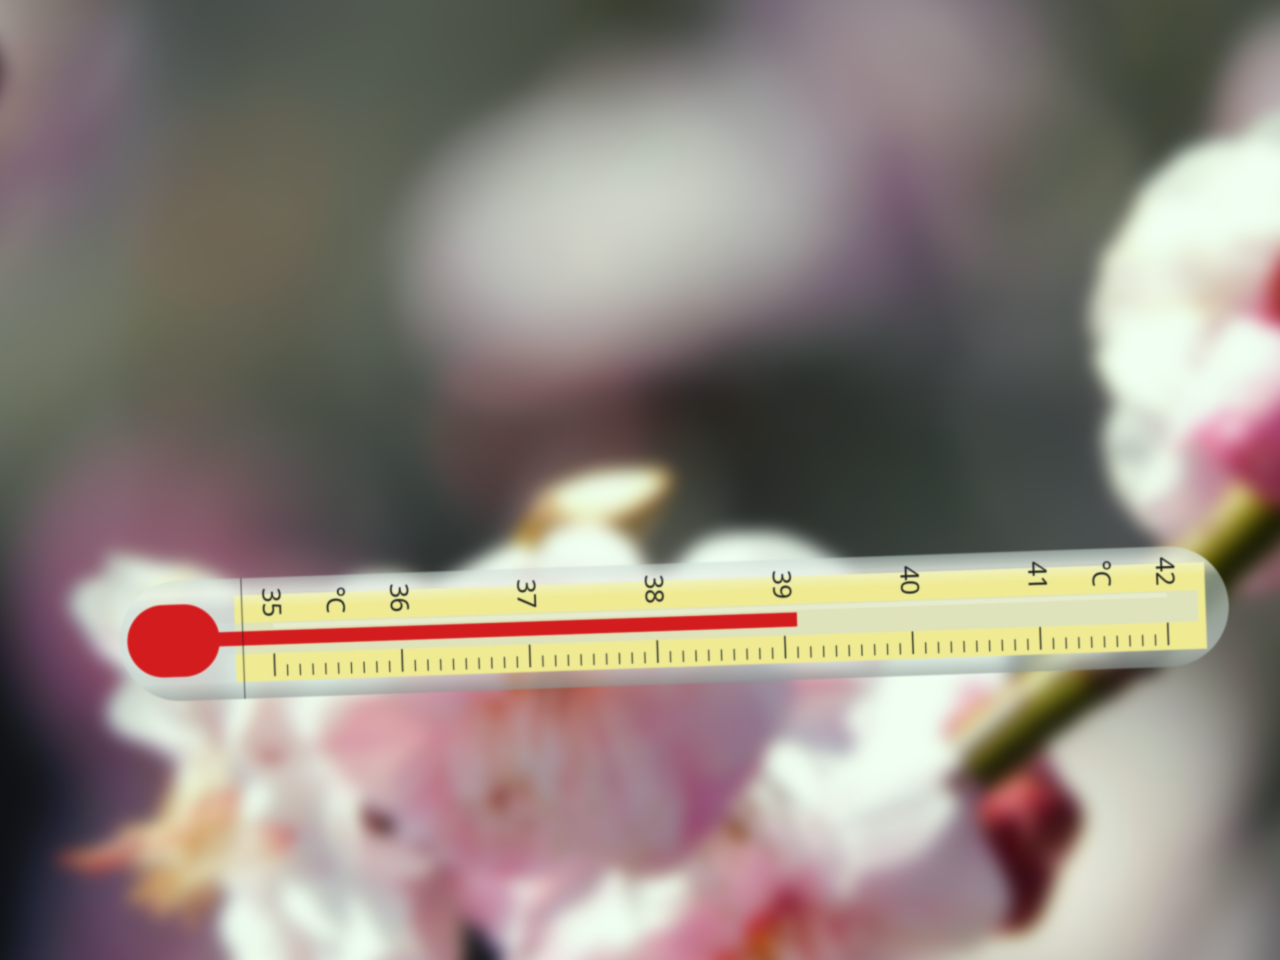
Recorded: 39.1°C
